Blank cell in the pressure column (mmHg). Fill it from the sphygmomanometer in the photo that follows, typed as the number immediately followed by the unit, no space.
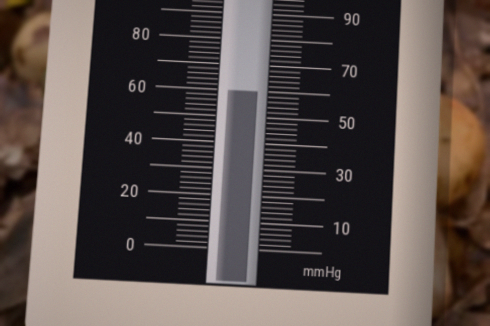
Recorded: 60mmHg
